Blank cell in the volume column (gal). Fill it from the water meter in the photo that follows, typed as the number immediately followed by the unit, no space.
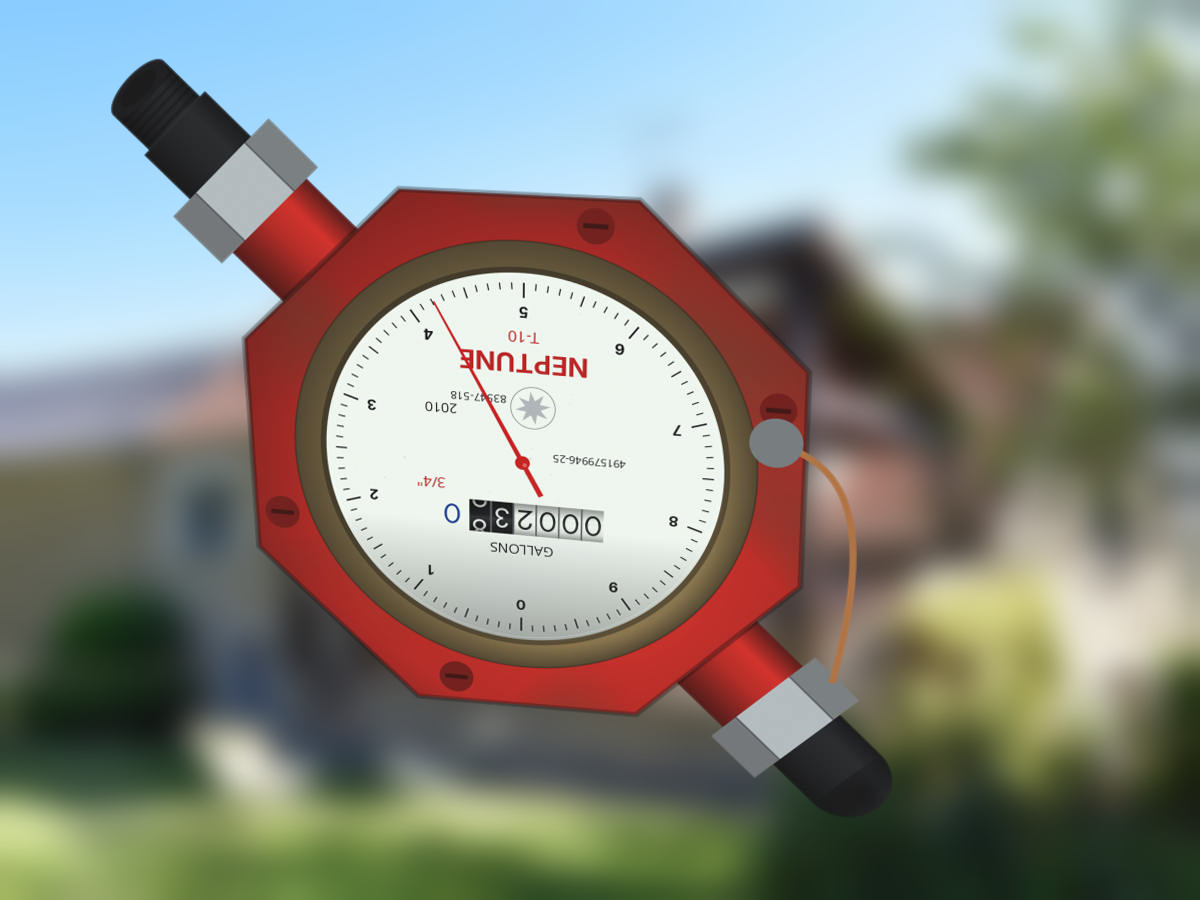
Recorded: 2384.2gal
